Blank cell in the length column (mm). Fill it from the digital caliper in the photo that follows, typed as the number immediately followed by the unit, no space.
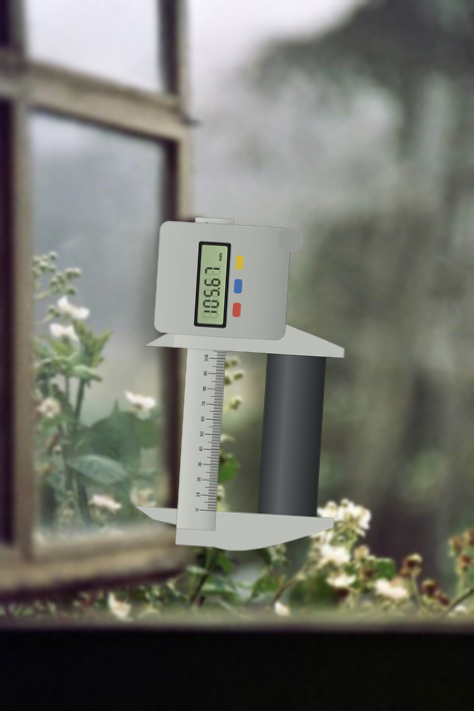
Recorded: 105.67mm
